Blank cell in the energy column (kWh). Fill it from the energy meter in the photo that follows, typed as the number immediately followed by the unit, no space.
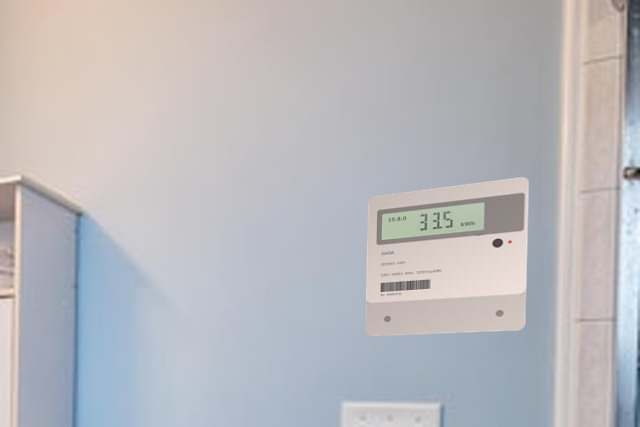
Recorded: 33.5kWh
